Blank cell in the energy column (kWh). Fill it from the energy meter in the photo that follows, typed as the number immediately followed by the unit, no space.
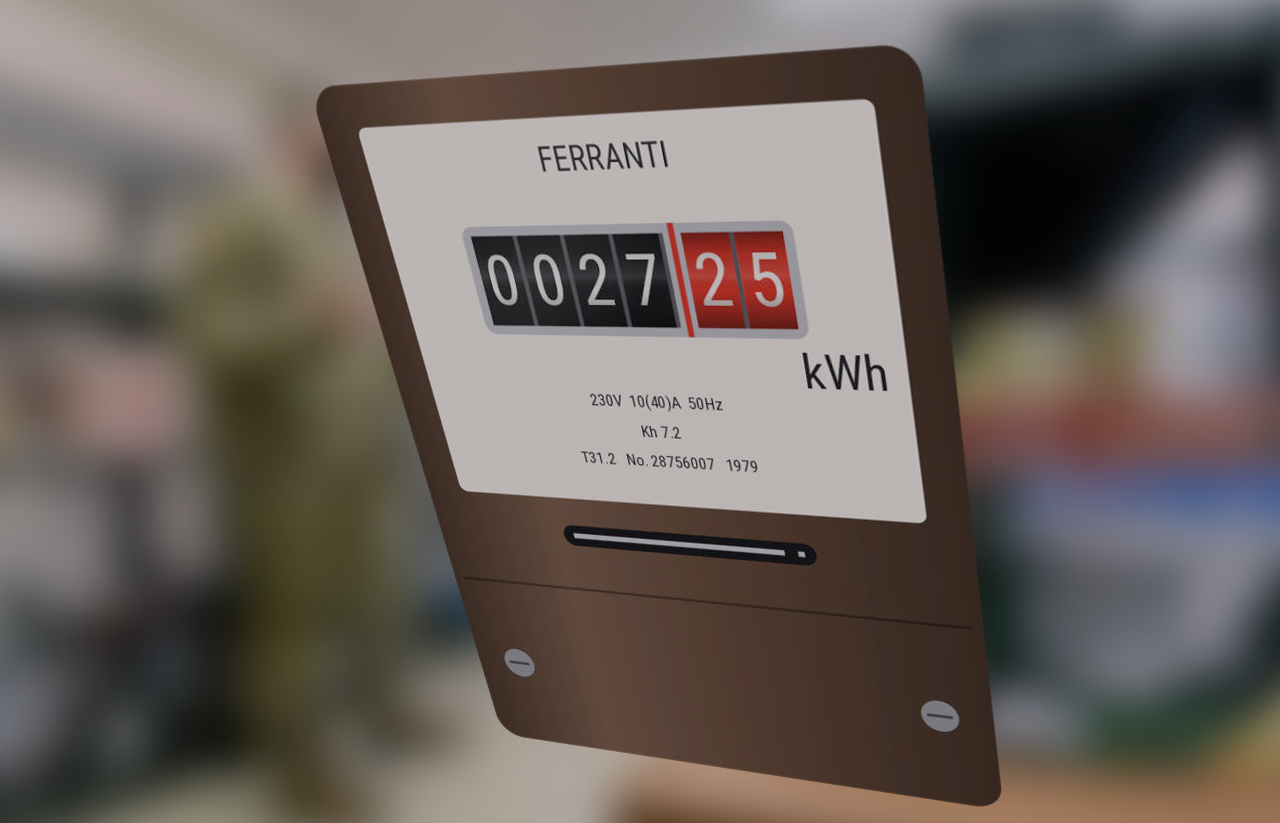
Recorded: 27.25kWh
